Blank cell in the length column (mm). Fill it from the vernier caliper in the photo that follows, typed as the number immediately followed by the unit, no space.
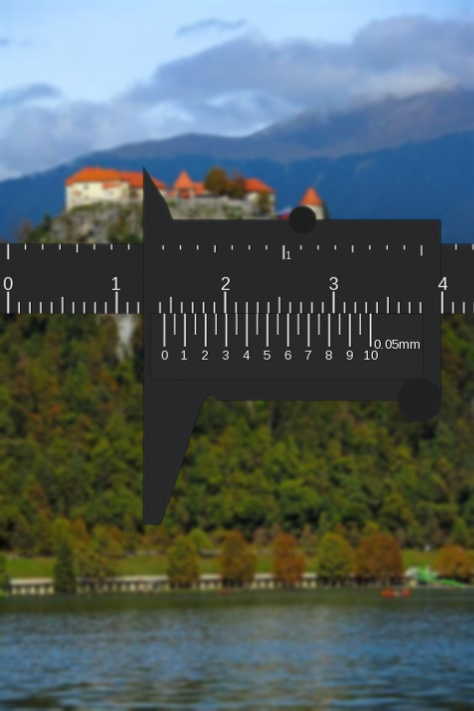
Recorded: 14.4mm
